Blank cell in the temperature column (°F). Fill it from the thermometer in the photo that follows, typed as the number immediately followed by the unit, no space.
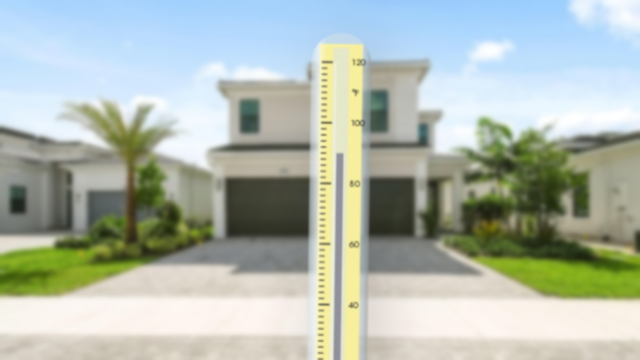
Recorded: 90°F
